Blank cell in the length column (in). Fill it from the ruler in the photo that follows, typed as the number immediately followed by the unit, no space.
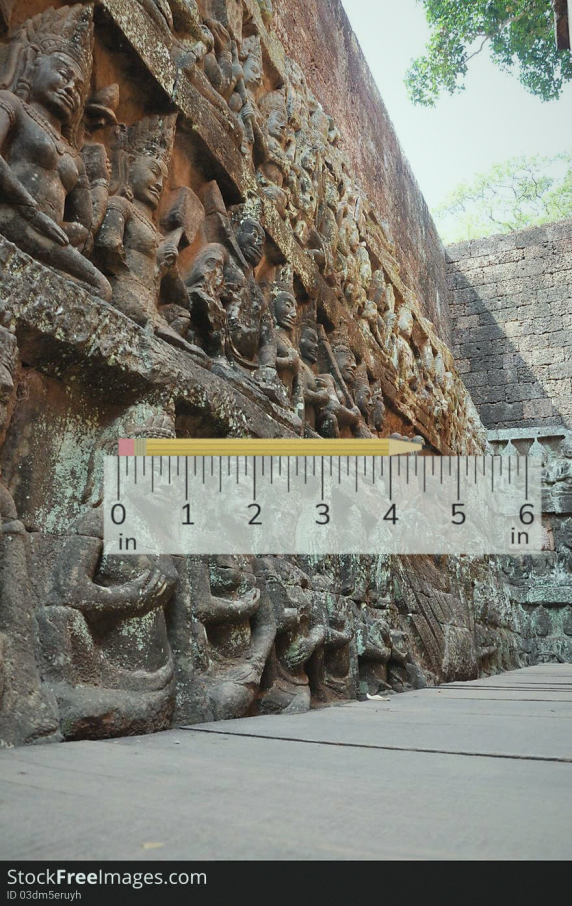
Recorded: 4.625in
